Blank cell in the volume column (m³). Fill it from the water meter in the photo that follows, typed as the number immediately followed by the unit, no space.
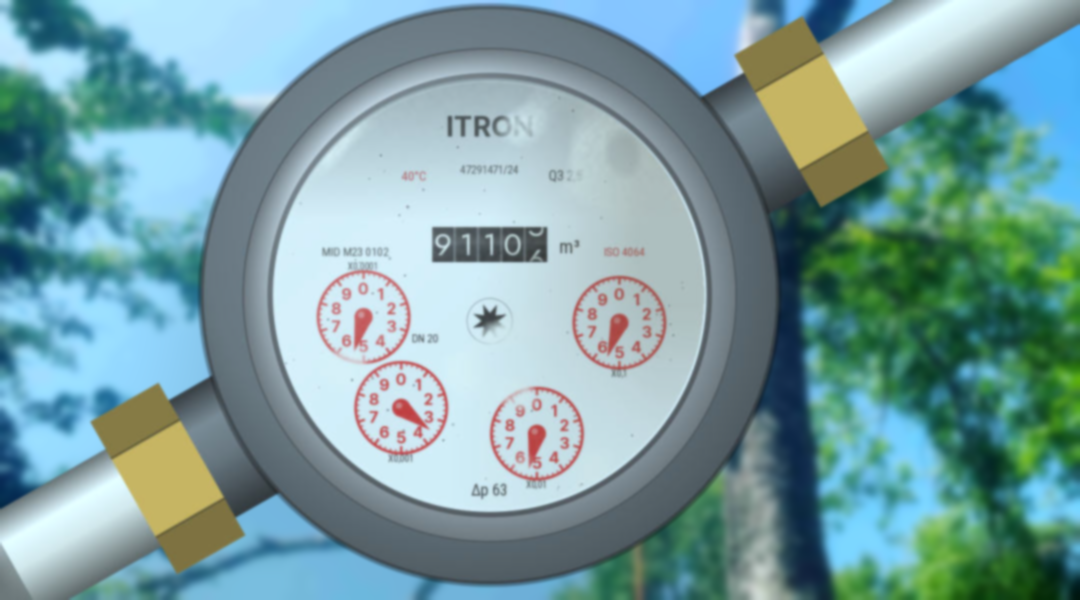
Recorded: 91105.5535m³
